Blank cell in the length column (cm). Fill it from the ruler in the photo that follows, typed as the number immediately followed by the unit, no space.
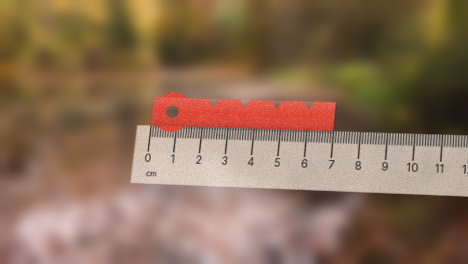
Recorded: 7cm
